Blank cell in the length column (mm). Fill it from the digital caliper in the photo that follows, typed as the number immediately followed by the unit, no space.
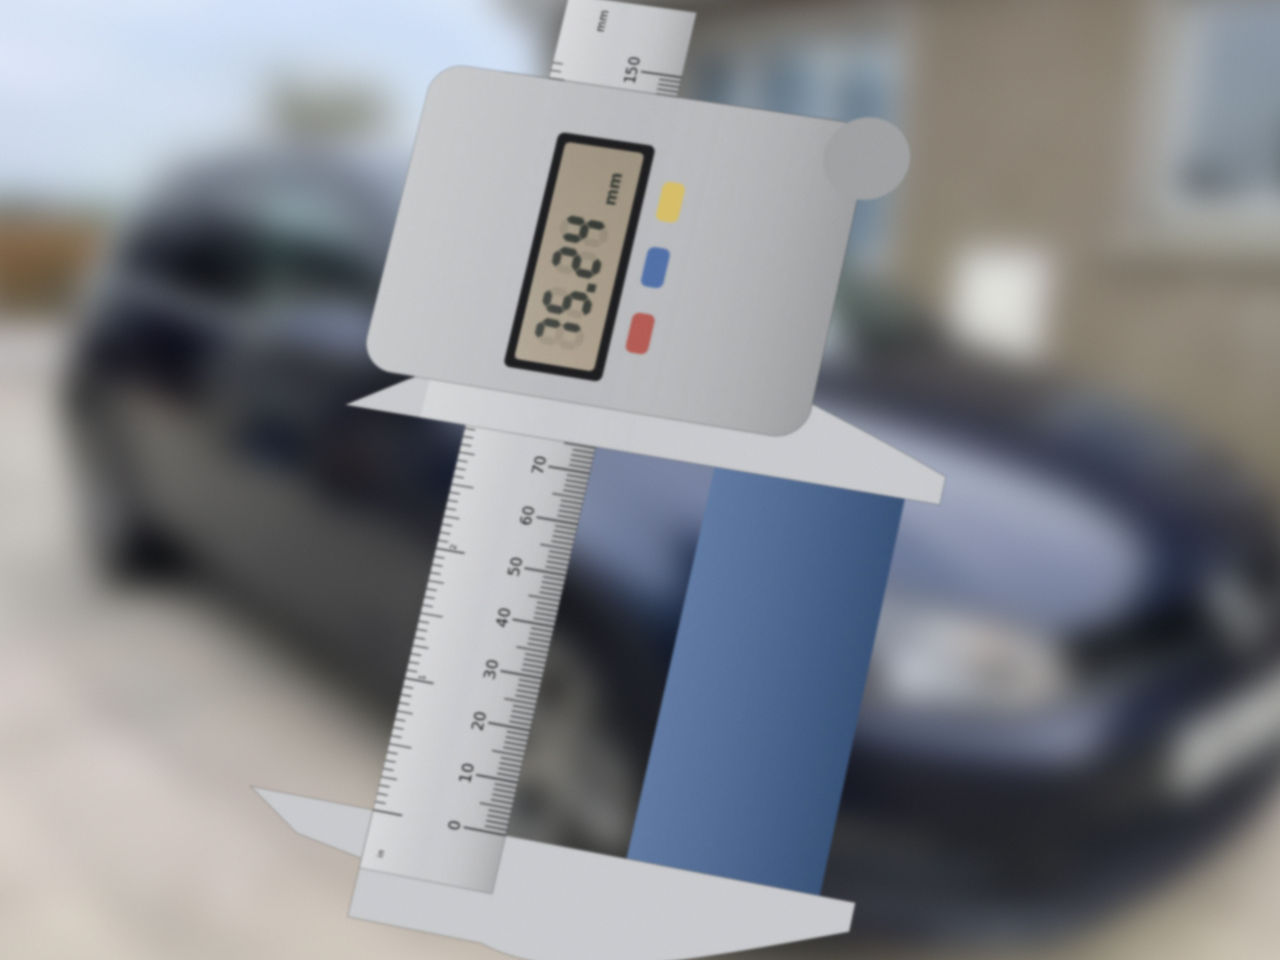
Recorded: 75.24mm
